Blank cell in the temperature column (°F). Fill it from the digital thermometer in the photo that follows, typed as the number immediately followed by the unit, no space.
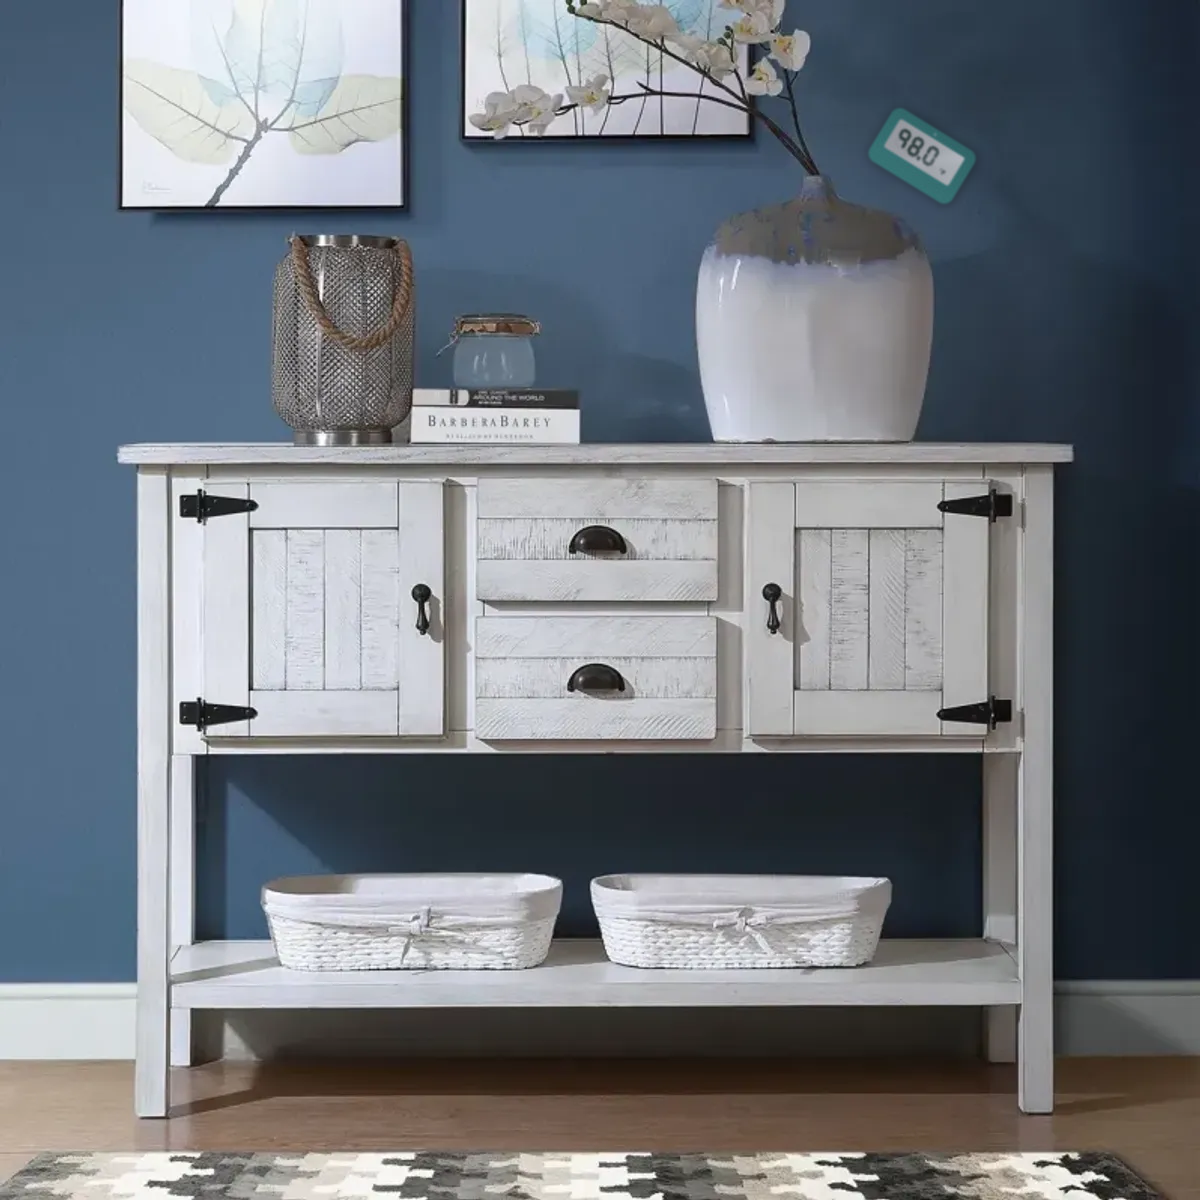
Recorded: 98.0°F
